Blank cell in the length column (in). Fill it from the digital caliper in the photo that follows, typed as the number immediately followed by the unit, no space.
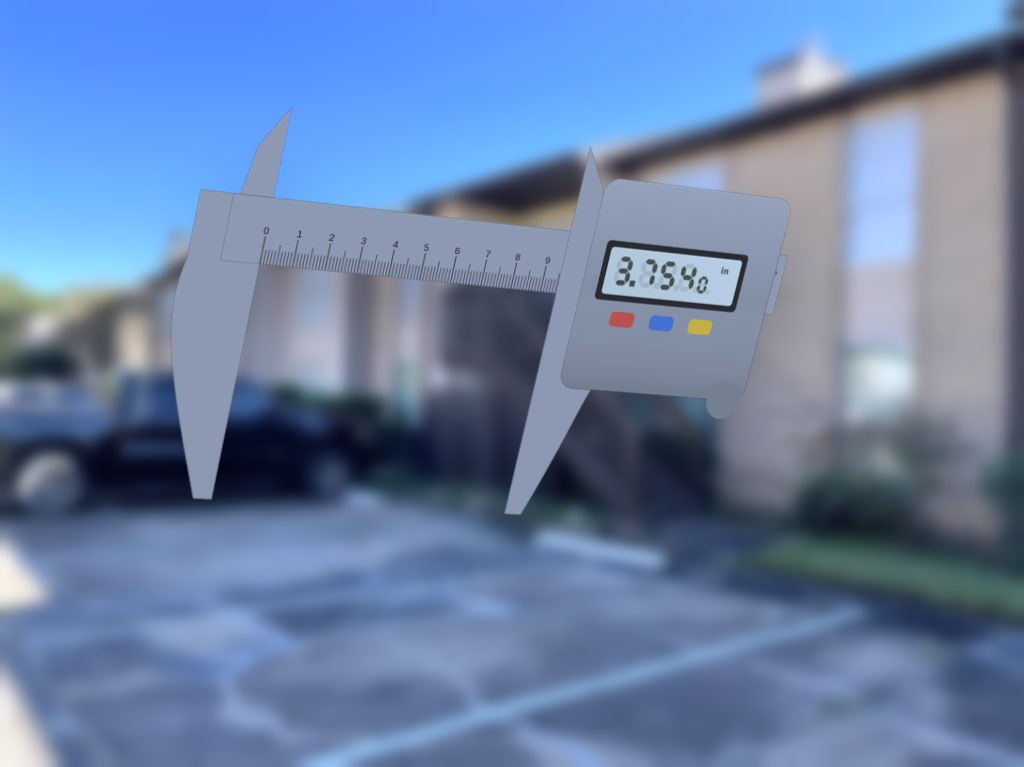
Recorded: 3.7540in
